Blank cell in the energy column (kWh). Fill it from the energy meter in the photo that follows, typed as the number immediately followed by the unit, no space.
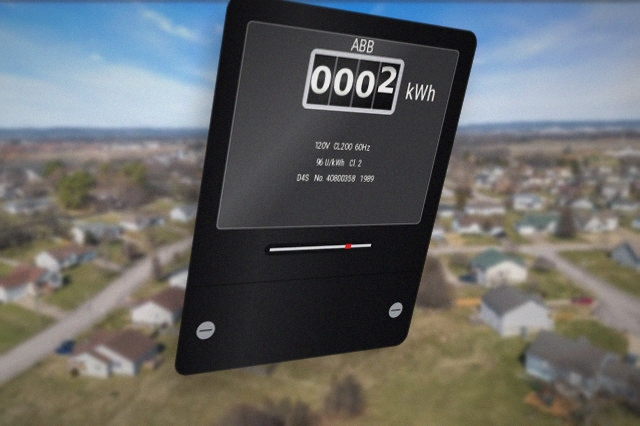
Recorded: 2kWh
